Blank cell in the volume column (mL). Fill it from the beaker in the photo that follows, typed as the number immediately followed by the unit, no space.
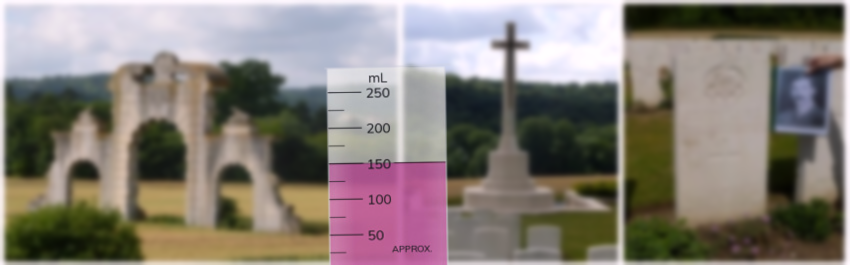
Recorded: 150mL
